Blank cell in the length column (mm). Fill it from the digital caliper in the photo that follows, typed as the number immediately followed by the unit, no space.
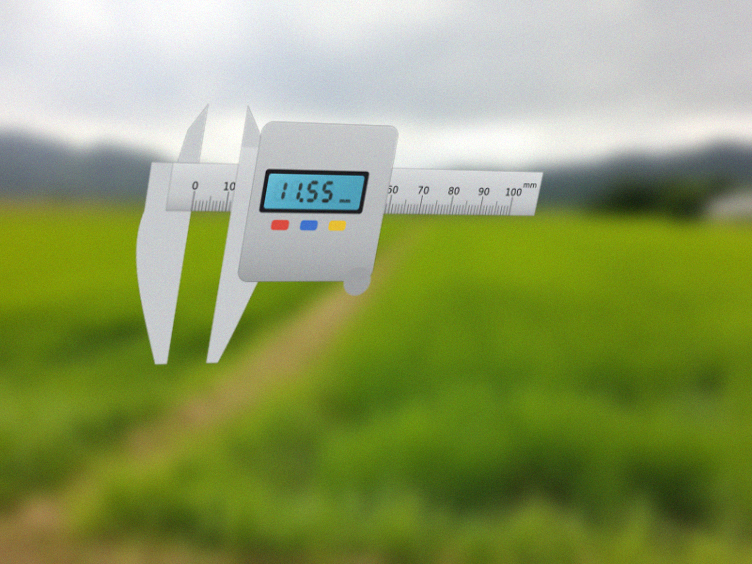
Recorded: 11.55mm
